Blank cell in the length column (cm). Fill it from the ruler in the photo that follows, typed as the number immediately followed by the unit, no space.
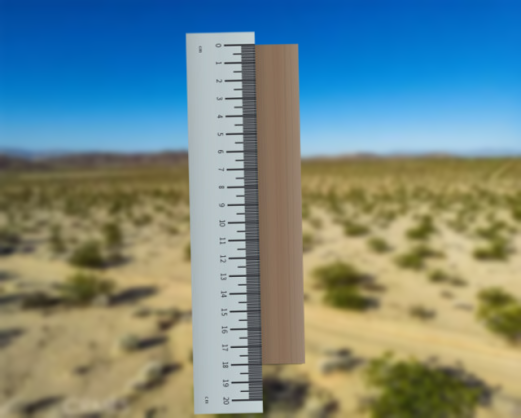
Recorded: 18cm
